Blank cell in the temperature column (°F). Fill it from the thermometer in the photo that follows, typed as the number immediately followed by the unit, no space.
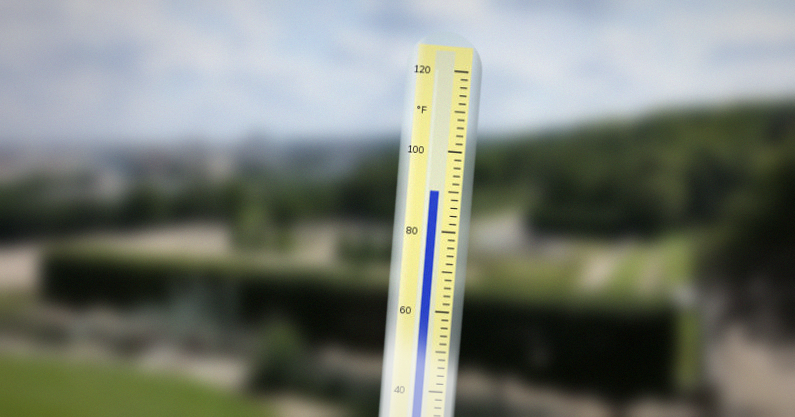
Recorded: 90°F
